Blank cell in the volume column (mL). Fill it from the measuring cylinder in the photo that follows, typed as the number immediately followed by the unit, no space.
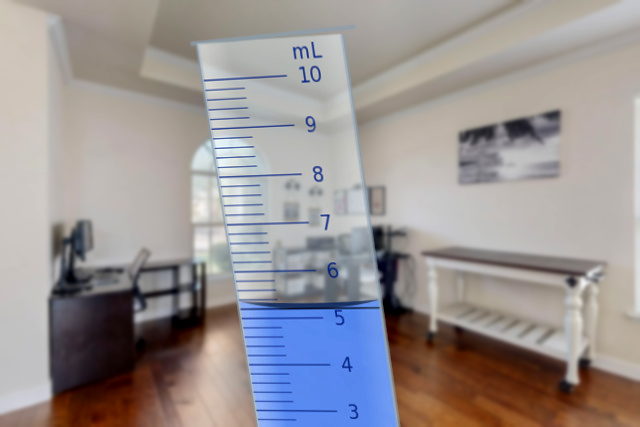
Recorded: 5.2mL
